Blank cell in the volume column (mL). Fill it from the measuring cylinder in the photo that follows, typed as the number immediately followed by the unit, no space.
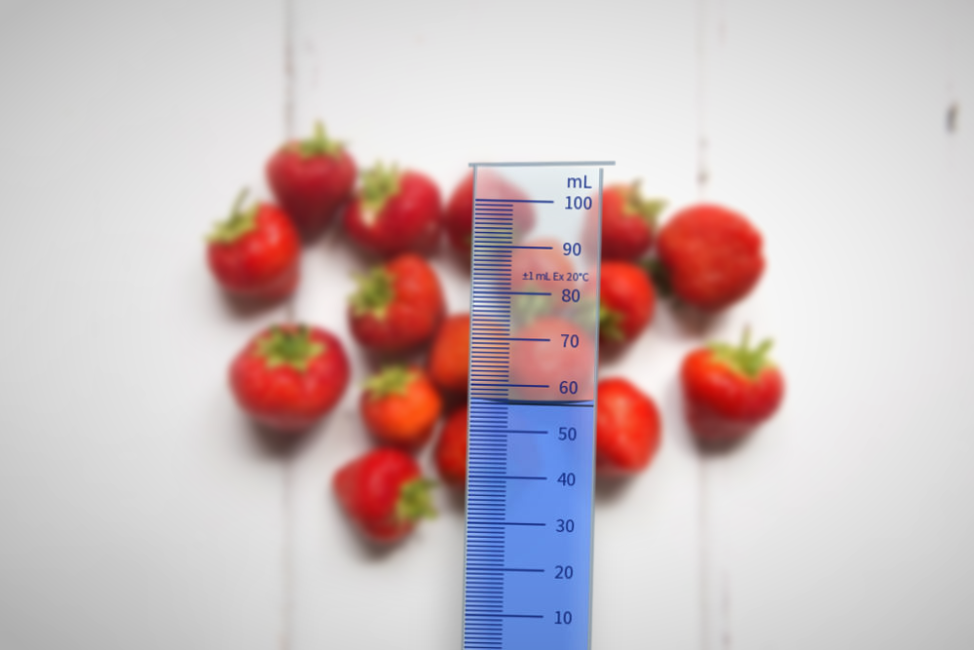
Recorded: 56mL
